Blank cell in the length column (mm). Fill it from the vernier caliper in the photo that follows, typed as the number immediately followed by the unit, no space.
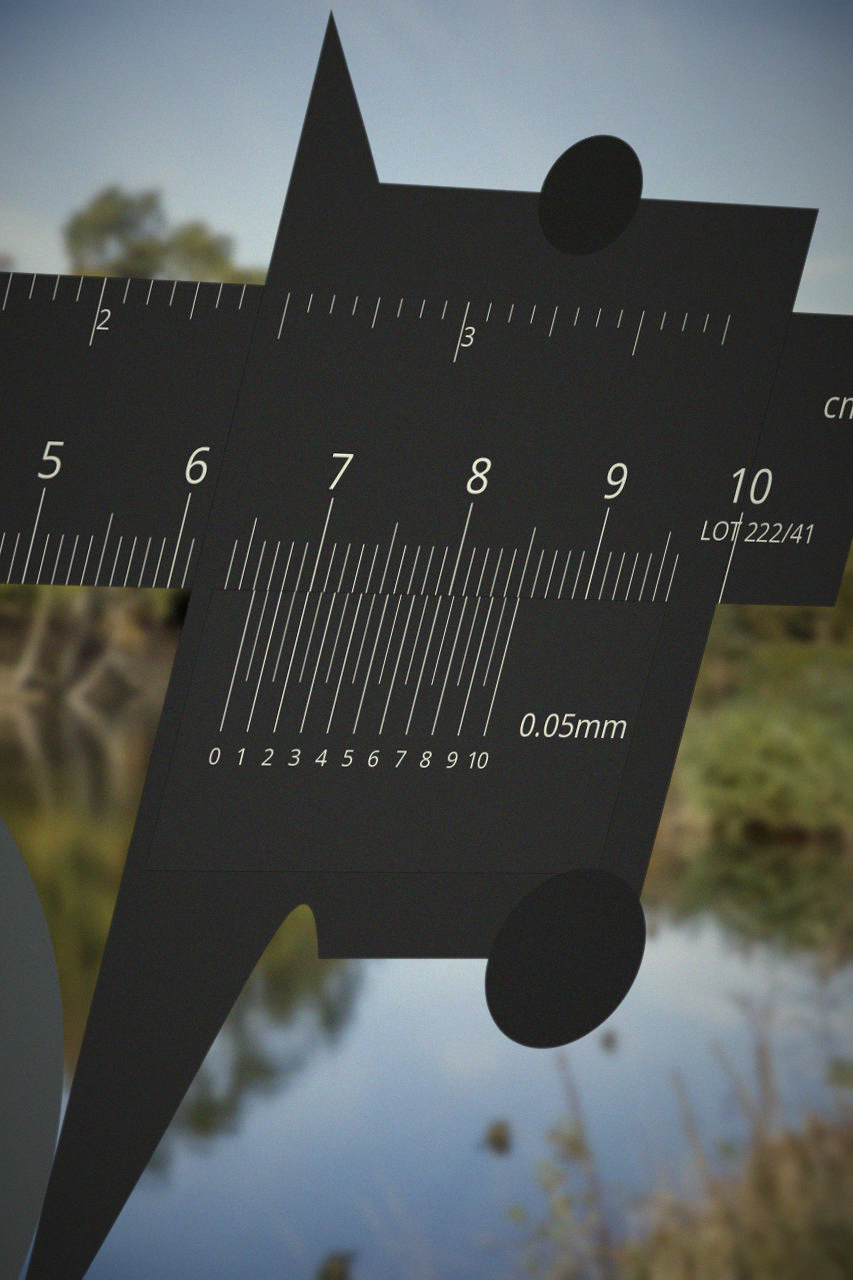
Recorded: 66.1mm
